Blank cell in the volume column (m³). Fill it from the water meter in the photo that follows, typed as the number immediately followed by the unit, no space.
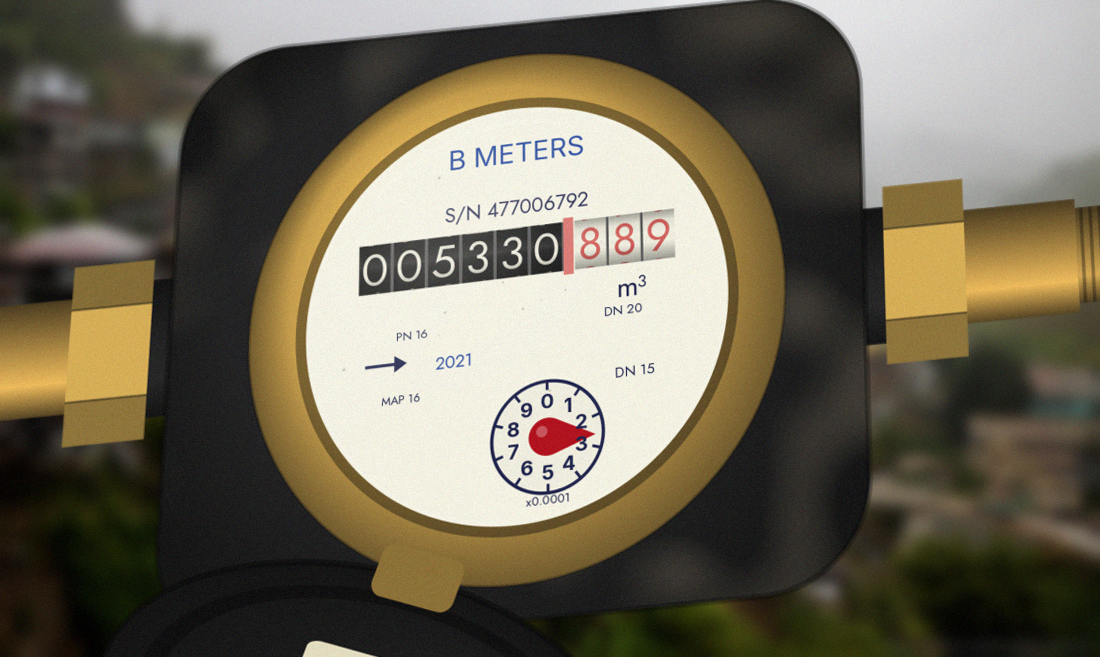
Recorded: 5330.8892m³
